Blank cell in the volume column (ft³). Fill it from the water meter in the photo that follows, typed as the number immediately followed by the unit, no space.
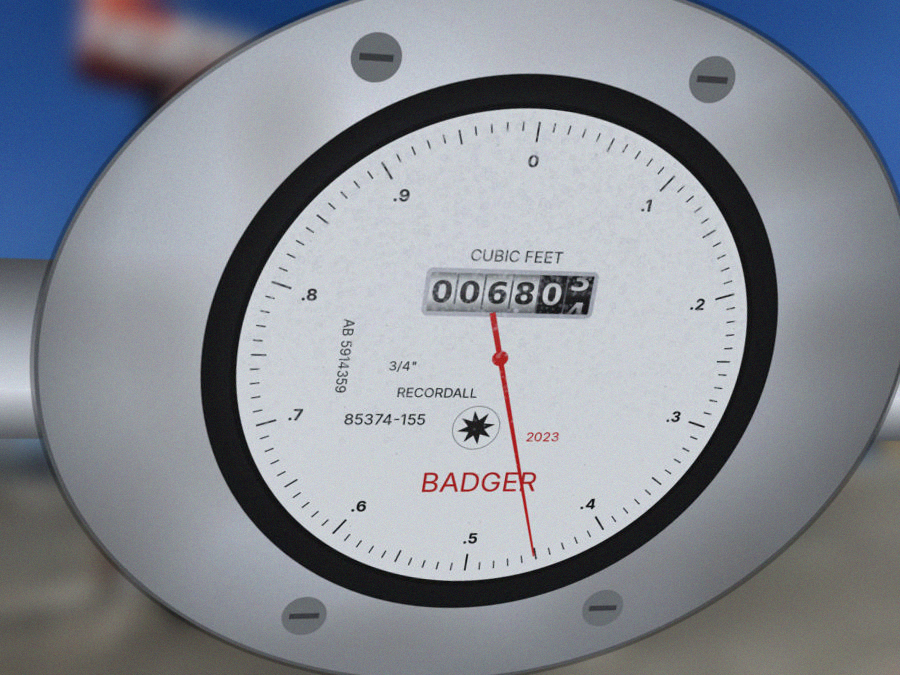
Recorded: 6803.45ft³
